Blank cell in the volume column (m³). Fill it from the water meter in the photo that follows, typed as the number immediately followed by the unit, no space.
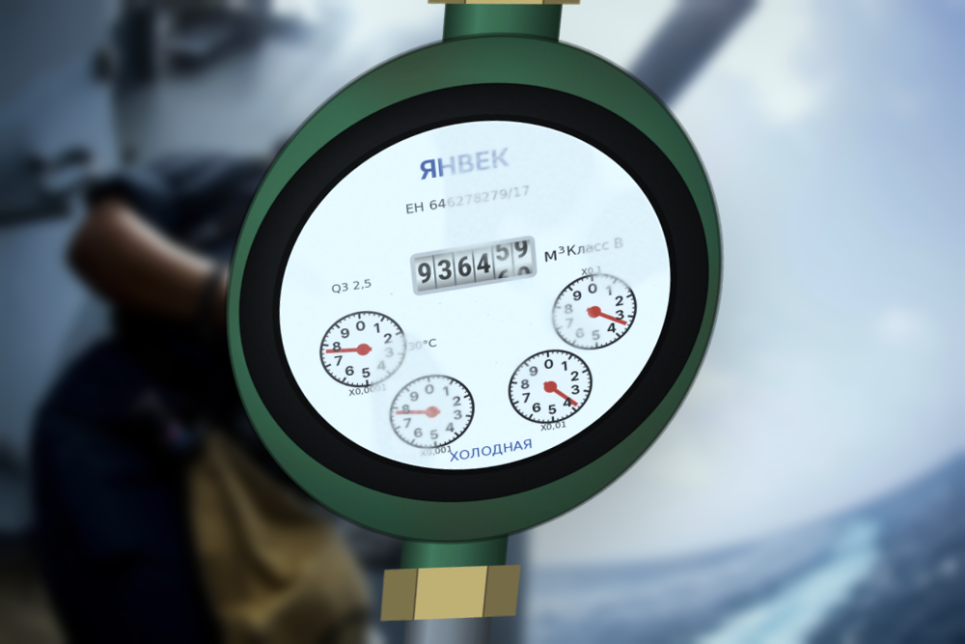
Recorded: 936459.3377m³
